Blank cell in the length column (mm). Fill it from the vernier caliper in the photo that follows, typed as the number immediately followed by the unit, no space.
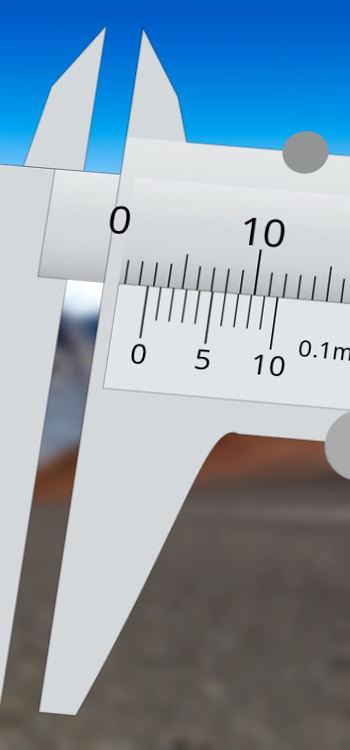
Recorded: 2.6mm
